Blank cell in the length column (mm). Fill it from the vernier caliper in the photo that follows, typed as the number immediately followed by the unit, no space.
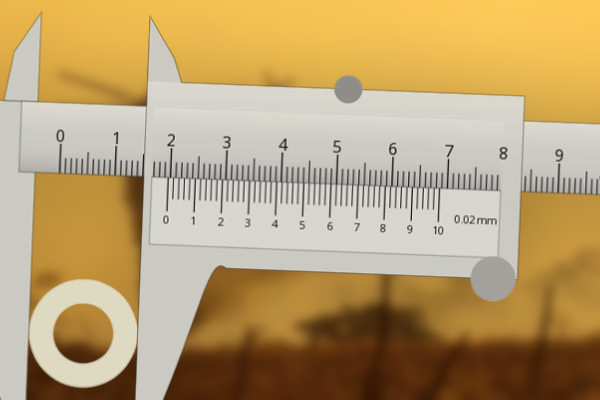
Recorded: 19.6mm
